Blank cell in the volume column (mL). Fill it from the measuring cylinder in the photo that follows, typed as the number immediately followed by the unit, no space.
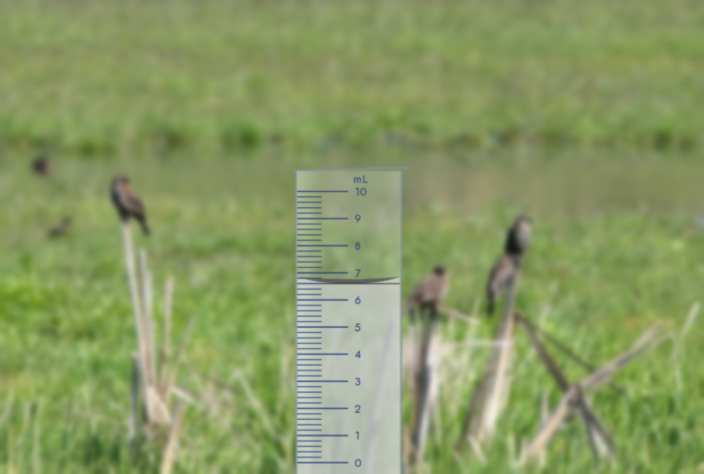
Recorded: 6.6mL
